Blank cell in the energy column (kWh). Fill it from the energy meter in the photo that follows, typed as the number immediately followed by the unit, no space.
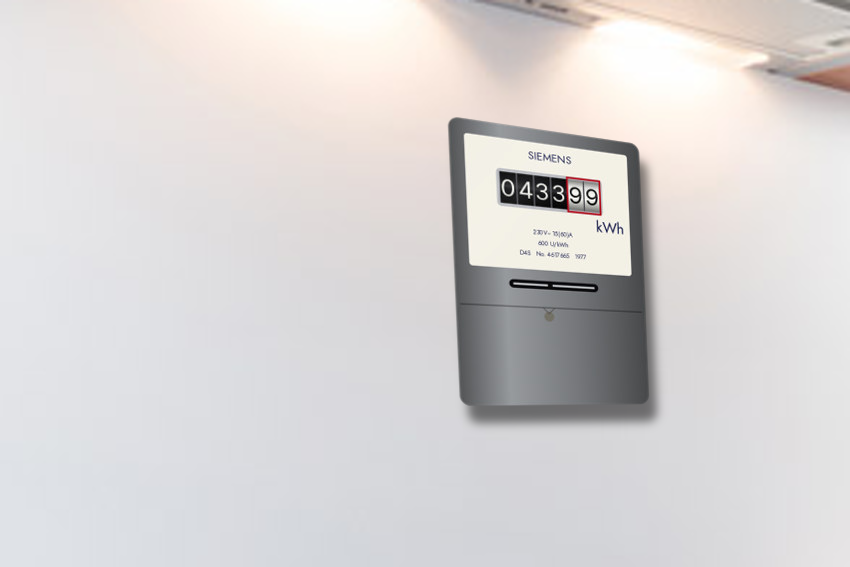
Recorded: 433.99kWh
